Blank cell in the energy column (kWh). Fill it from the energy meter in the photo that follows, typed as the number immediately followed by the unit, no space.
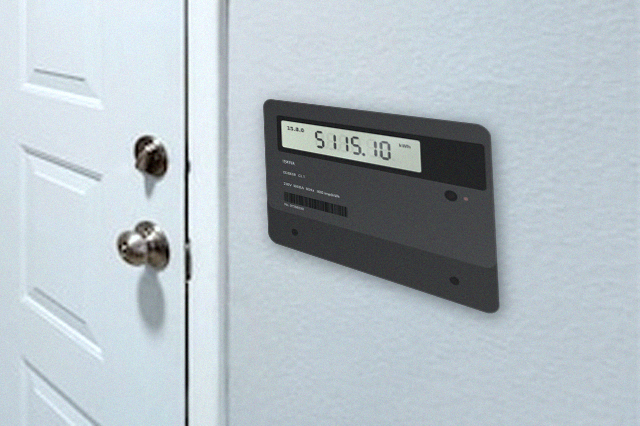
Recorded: 5115.10kWh
